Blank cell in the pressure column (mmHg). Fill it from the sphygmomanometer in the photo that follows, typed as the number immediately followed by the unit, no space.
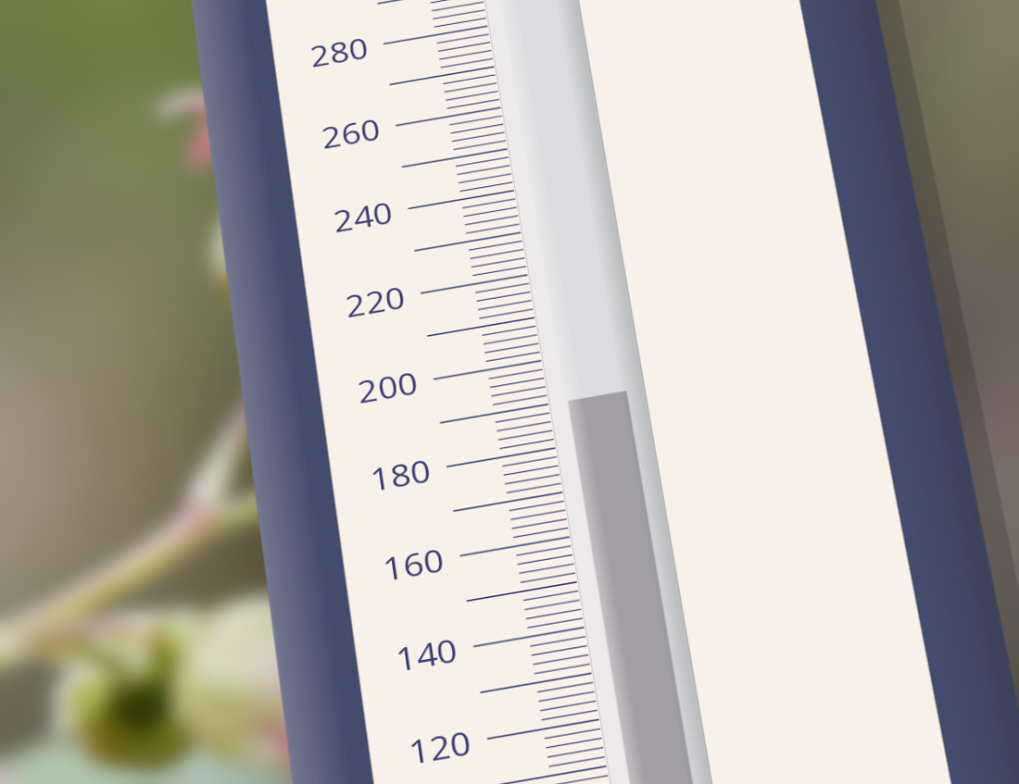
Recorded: 190mmHg
